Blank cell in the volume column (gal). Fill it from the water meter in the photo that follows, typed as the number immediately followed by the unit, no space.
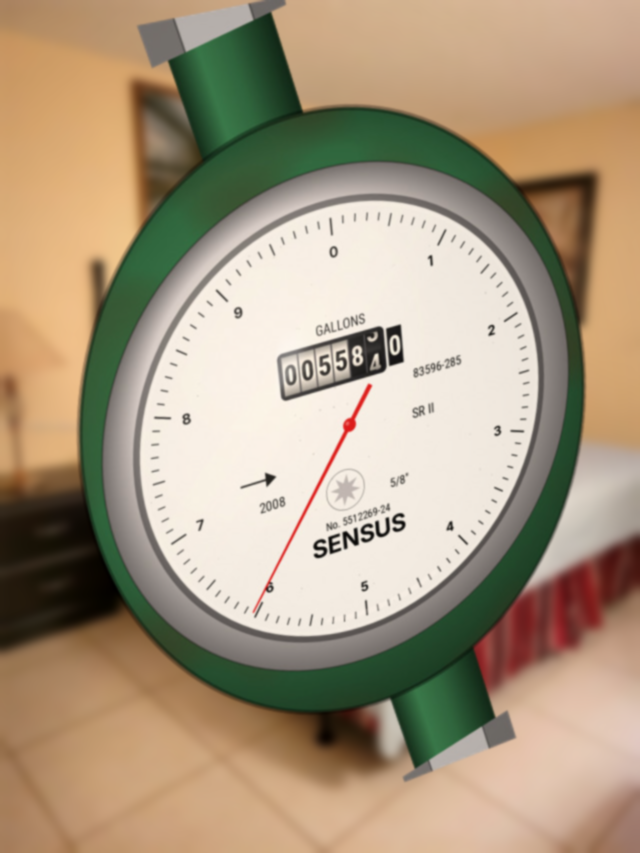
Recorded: 55836.0gal
